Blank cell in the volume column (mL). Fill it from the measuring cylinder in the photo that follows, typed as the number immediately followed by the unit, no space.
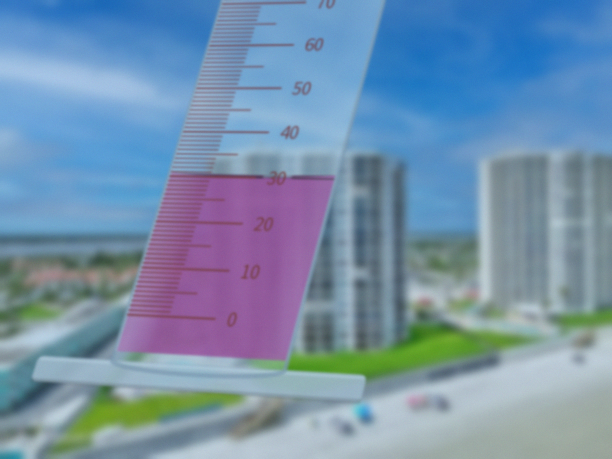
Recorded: 30mL
